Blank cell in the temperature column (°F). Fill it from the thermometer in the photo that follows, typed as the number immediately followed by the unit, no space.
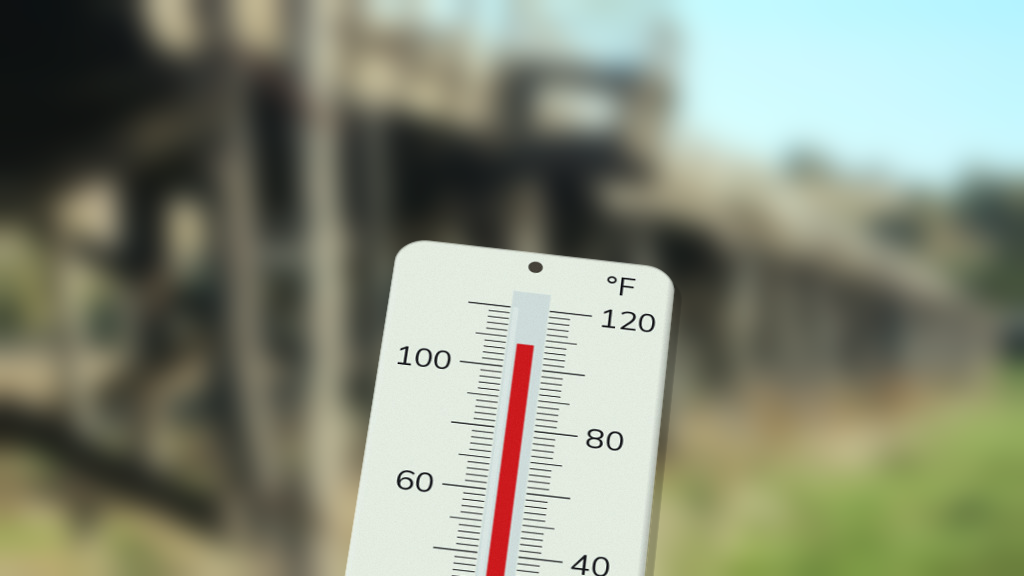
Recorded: 108°F
